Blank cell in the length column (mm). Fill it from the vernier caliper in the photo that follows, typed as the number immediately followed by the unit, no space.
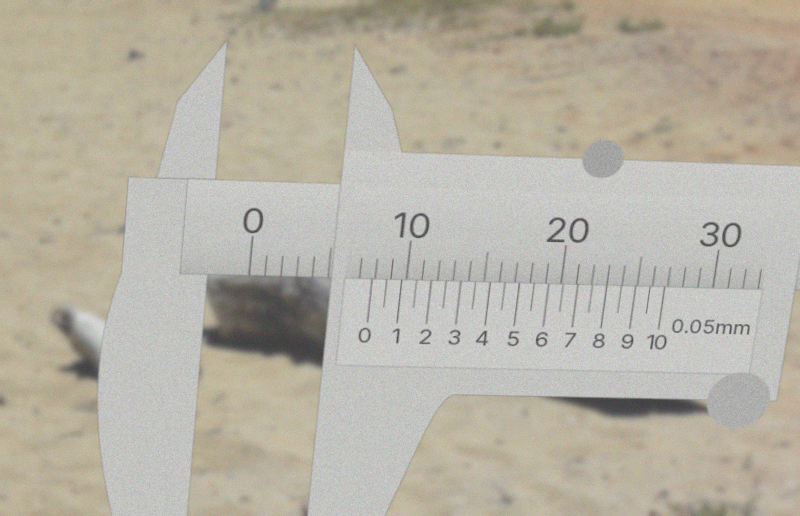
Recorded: 7.8mm
